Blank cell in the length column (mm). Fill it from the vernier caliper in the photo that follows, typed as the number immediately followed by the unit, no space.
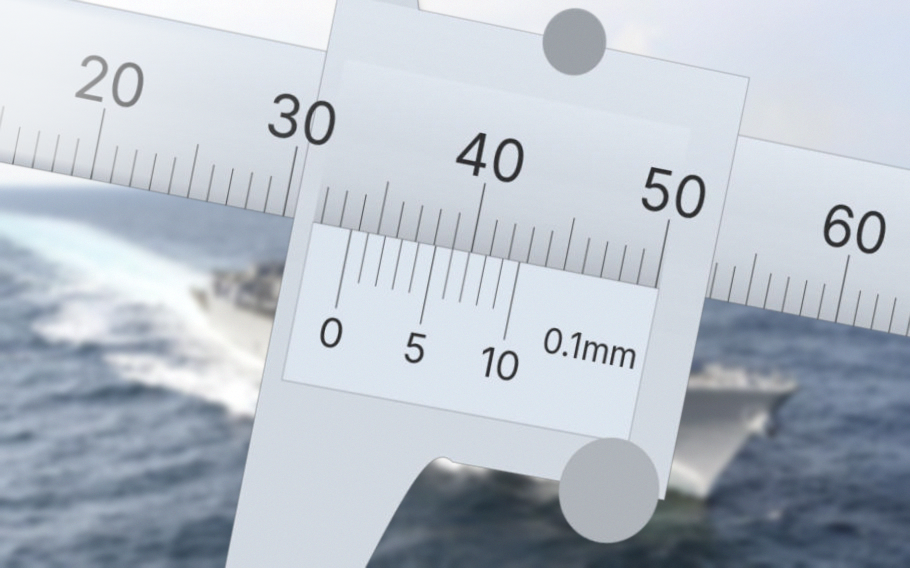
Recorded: 33.6mm
